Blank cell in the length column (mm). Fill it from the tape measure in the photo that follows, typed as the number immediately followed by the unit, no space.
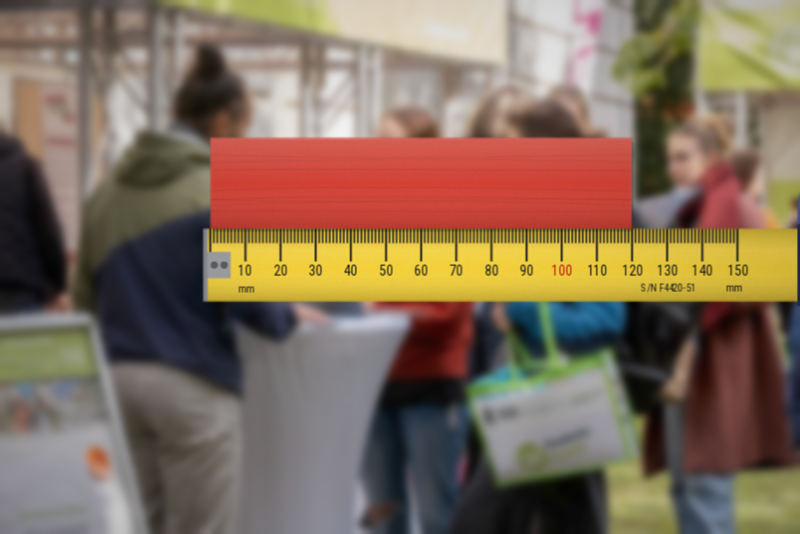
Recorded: 120mm
